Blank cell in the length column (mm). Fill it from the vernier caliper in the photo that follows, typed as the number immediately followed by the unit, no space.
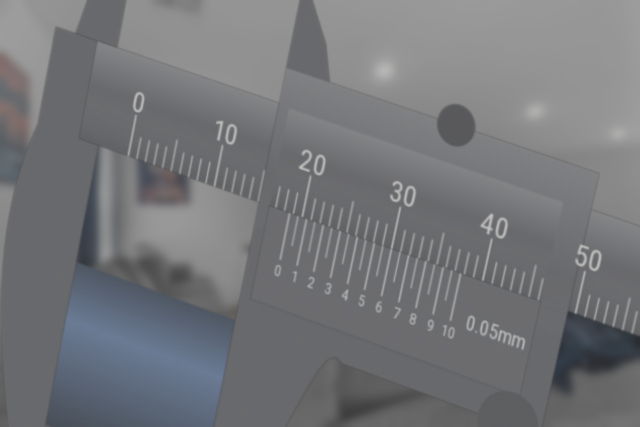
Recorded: 18.6mm
